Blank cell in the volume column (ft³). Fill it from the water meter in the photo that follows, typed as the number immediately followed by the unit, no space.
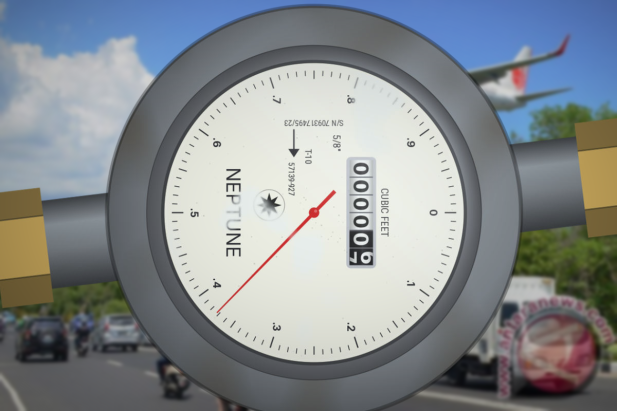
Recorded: 6.37ft³
